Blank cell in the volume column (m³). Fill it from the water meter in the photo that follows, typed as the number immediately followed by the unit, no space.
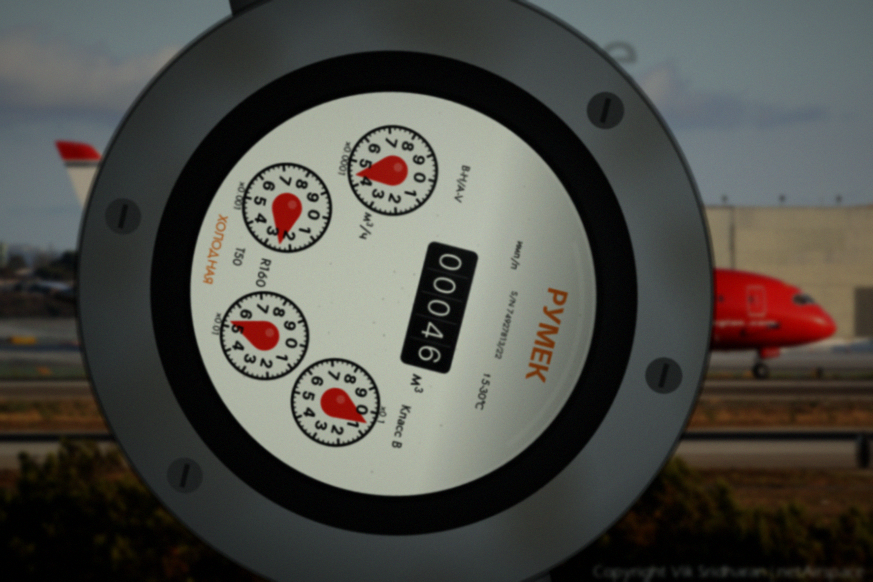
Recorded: 46.0524m³
